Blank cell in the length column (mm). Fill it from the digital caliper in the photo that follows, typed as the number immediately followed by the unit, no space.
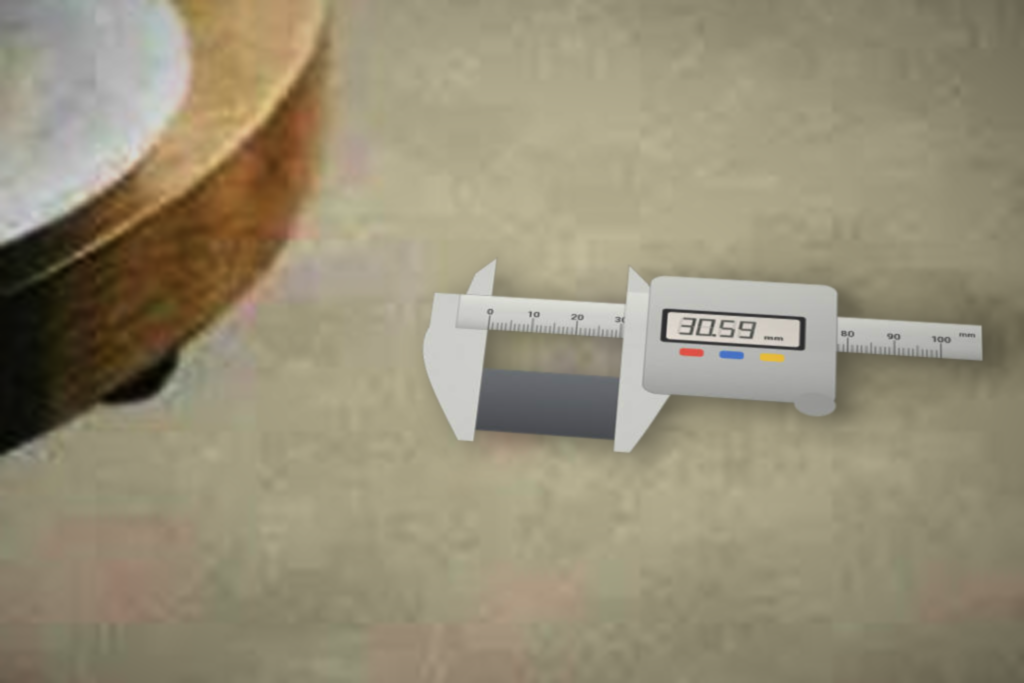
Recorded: 30.59mm
